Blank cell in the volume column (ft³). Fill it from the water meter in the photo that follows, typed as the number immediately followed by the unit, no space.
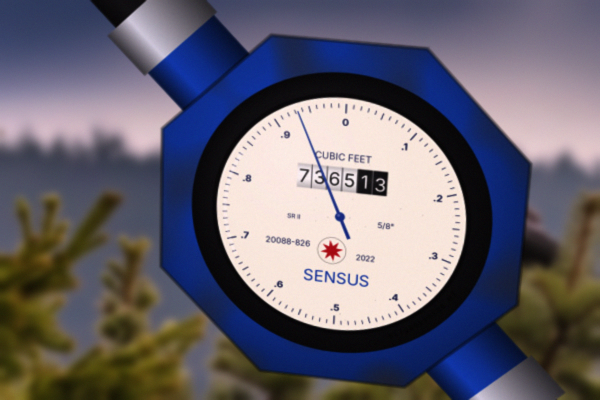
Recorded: 736512.93ft³
